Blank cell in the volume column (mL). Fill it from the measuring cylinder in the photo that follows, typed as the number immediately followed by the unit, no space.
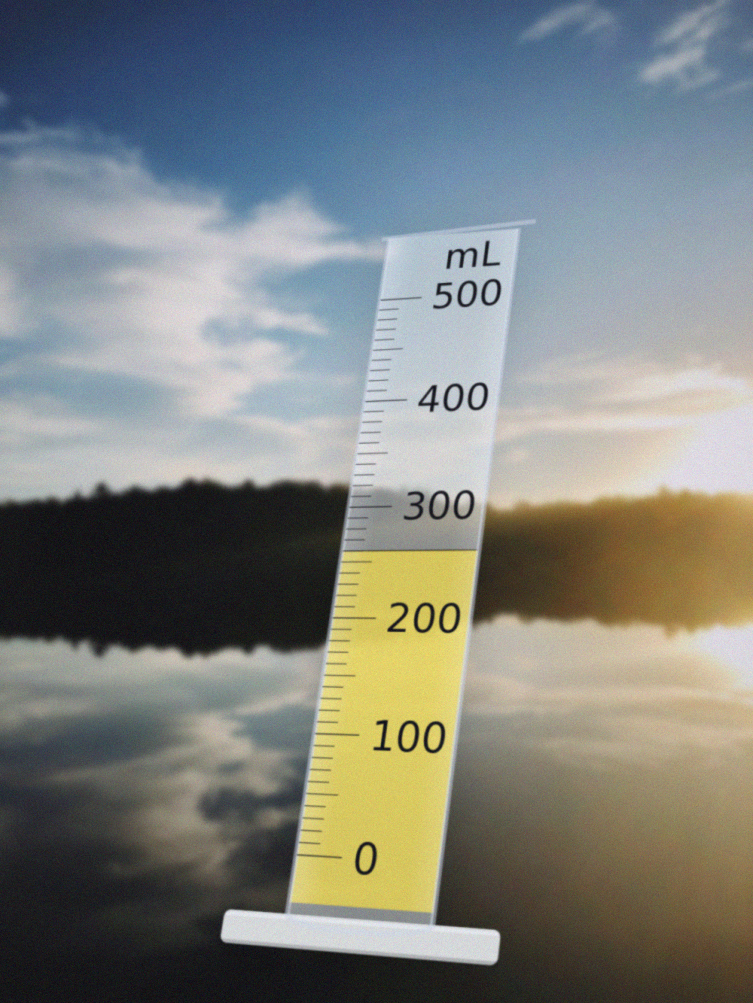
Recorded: 260mL
